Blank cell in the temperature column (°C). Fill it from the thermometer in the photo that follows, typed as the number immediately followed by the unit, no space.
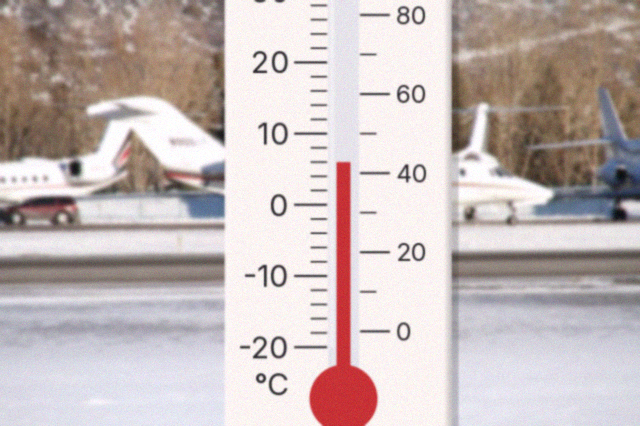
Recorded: 6°C
